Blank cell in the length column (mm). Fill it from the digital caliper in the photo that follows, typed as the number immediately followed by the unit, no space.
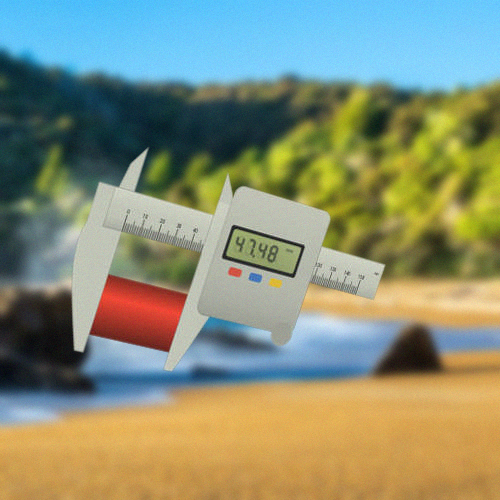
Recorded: 47.48mm
